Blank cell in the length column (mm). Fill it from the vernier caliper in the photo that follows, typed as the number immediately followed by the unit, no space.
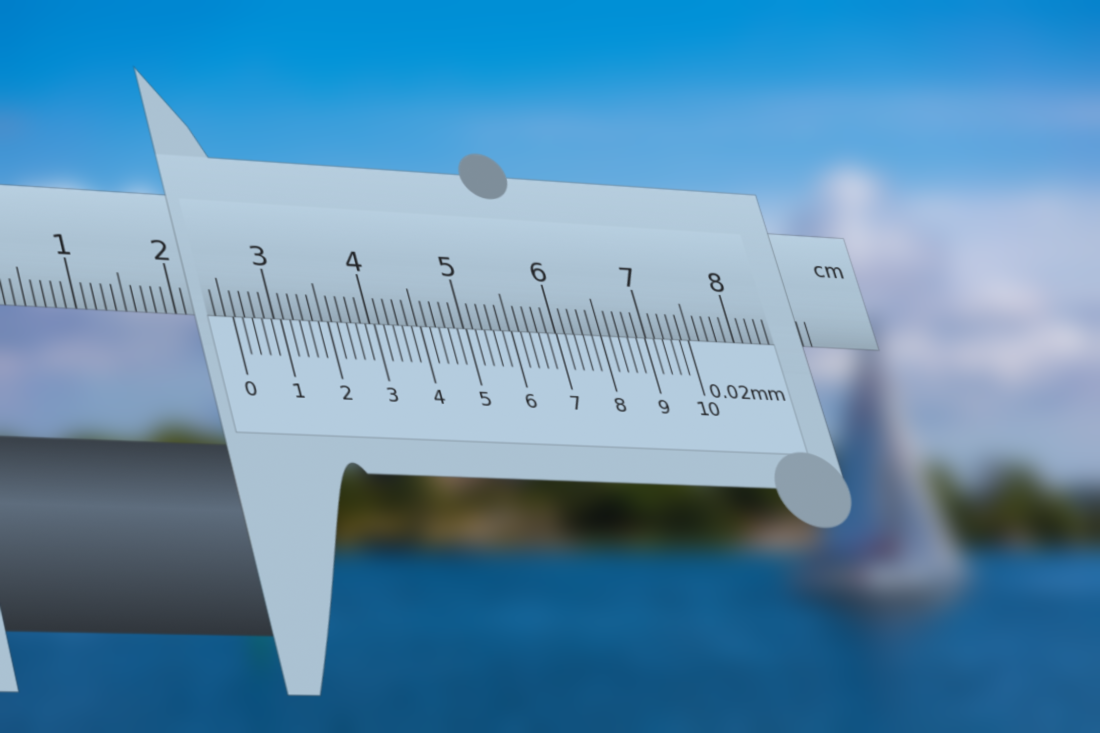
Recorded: 25.8mm
